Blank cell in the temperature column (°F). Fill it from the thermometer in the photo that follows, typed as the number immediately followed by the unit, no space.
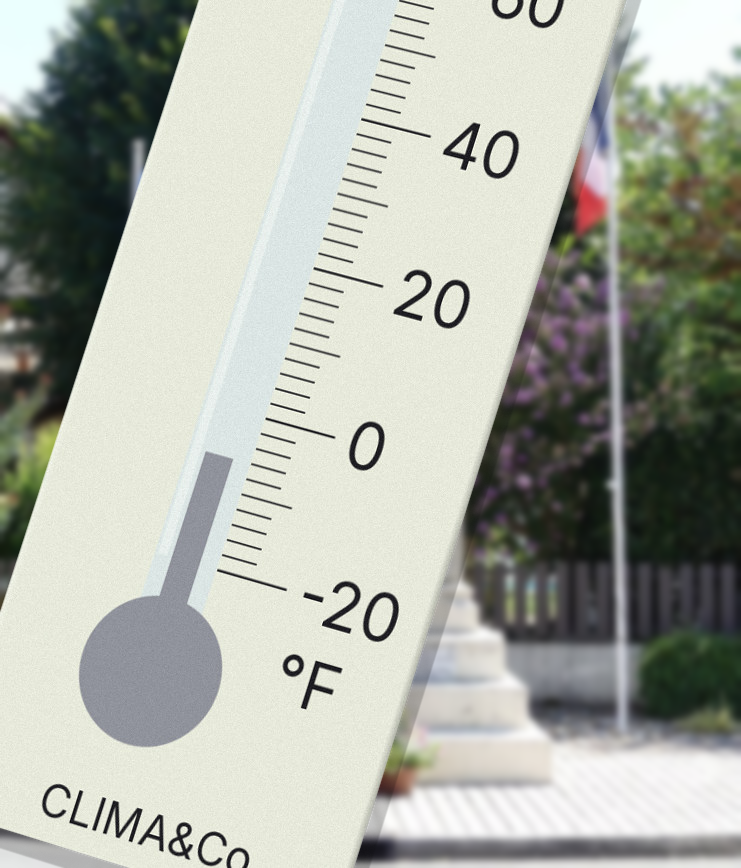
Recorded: -6°F
